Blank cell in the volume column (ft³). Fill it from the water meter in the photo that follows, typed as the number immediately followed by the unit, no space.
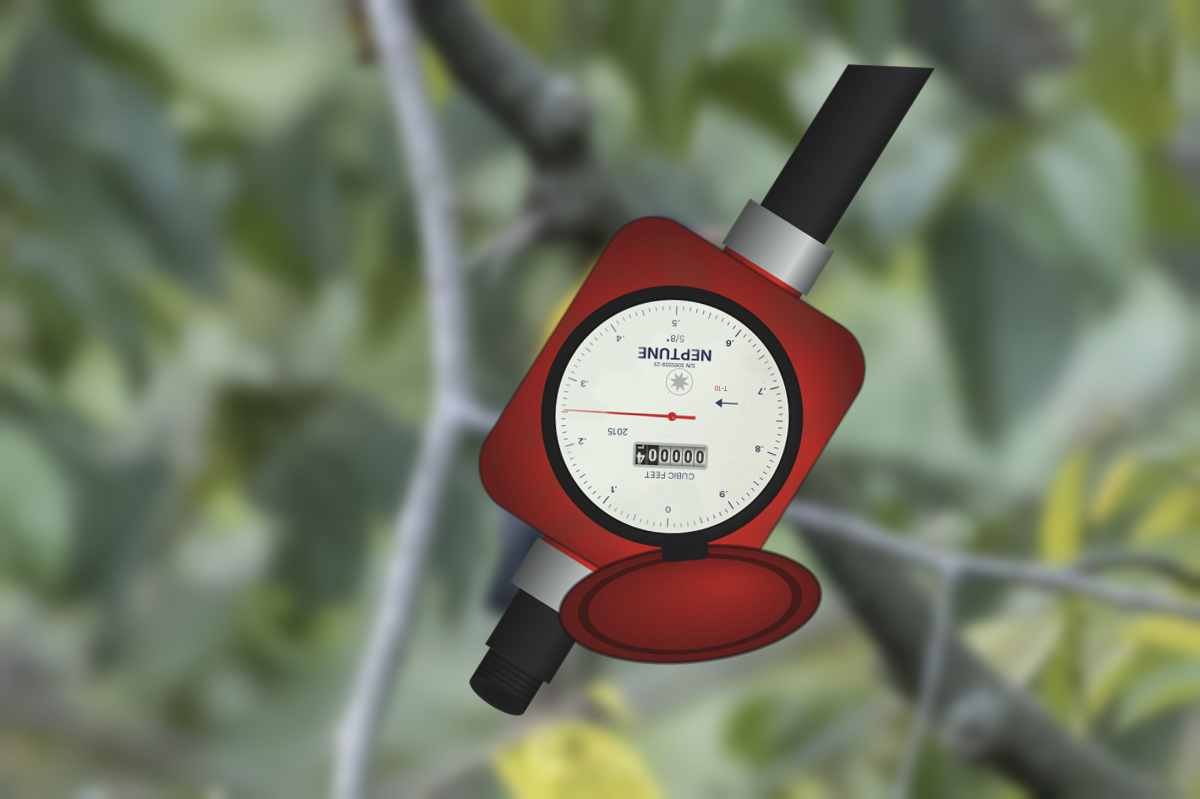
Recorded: 4.25ft³
